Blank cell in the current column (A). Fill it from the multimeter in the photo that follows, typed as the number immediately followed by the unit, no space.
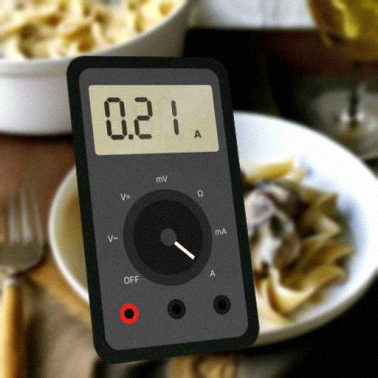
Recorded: 0.21A
